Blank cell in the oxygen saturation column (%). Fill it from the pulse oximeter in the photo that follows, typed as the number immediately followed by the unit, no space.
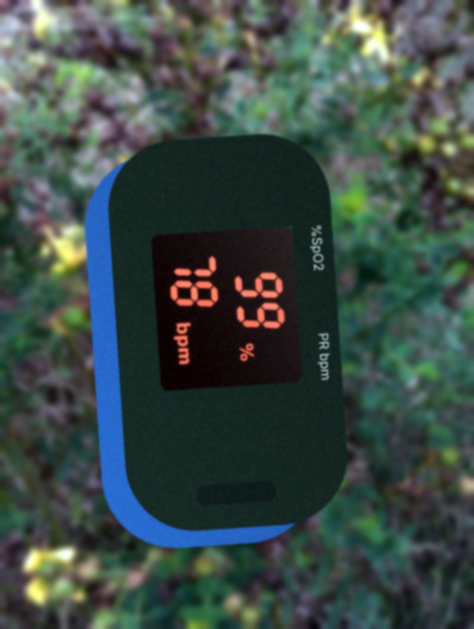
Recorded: 99%
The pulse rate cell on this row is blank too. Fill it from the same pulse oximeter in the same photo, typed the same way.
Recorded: 78bpm
